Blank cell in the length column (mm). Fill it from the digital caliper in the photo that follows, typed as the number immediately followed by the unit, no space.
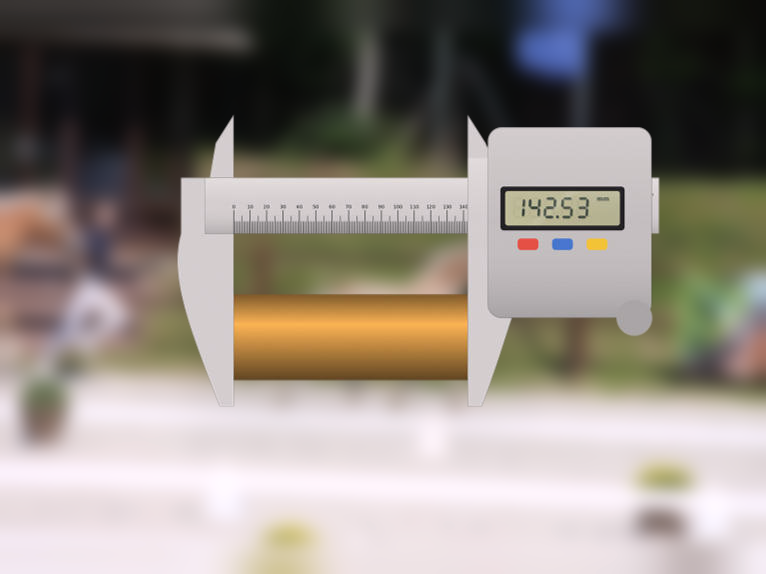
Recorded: 142.53mm
